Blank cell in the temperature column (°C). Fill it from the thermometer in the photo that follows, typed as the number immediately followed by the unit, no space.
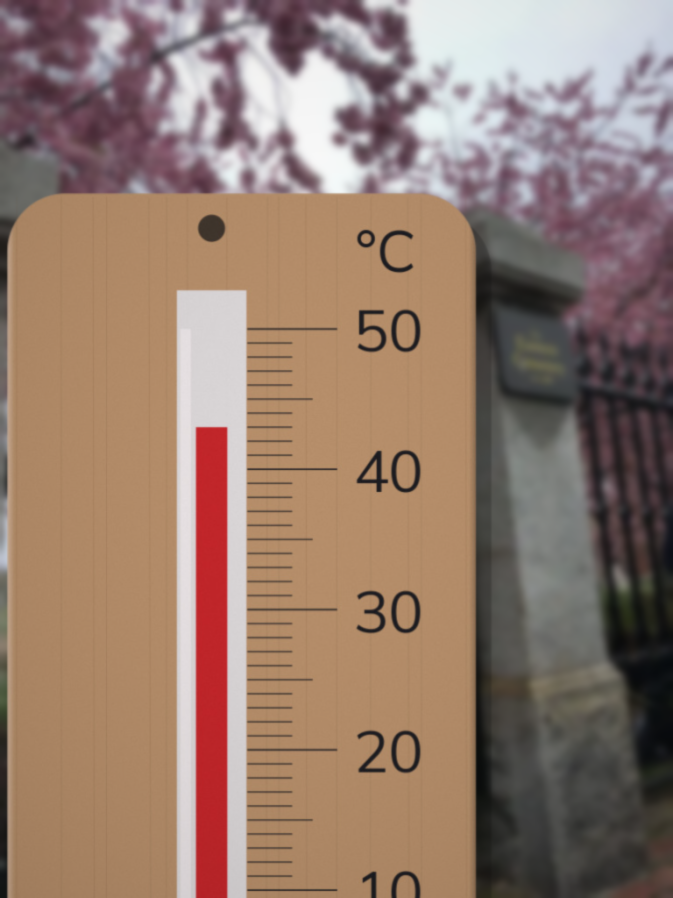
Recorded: 43°C
